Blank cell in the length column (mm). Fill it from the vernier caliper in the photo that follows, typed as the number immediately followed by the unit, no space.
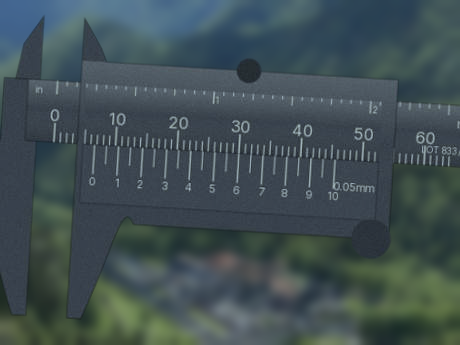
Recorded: 6.6mm
